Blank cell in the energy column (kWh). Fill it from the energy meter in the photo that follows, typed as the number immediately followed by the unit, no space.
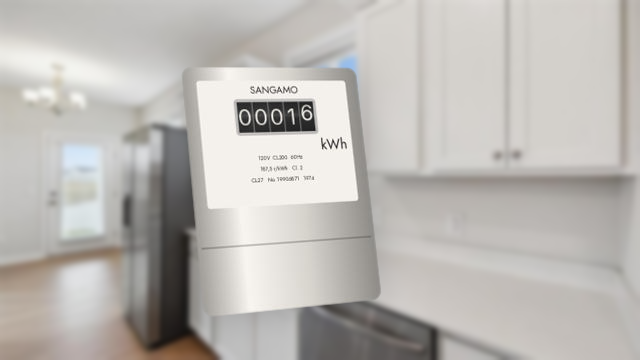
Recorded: 16kWh
